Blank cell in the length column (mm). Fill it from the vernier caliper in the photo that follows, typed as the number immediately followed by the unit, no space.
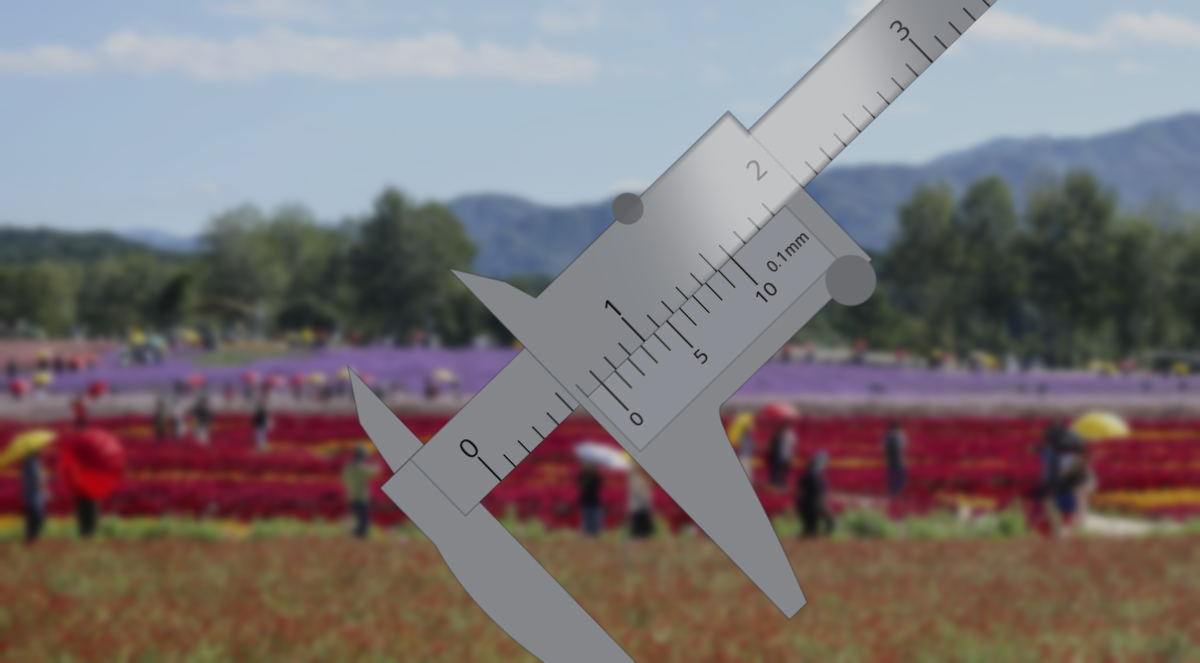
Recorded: 7.0mm
